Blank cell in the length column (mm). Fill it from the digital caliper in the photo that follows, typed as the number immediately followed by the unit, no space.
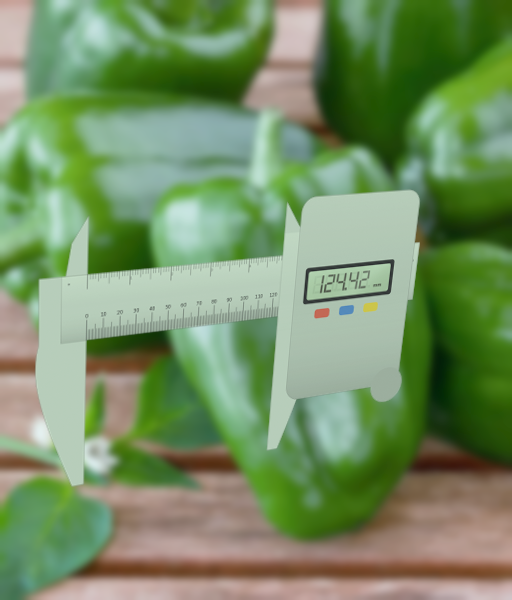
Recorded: 124.42mm
